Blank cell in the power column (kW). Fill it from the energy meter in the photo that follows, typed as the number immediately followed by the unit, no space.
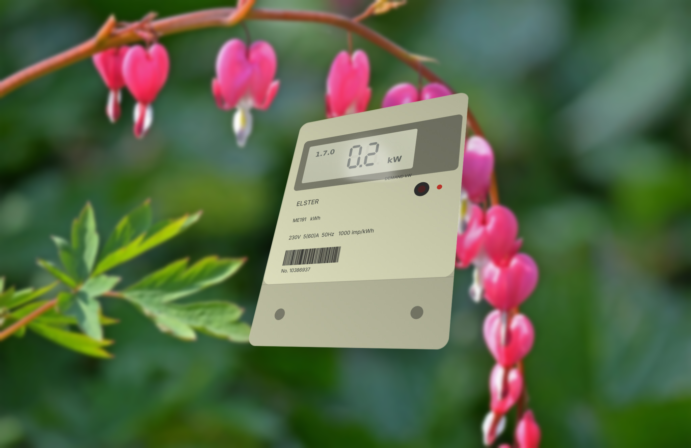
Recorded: 0.2kW
